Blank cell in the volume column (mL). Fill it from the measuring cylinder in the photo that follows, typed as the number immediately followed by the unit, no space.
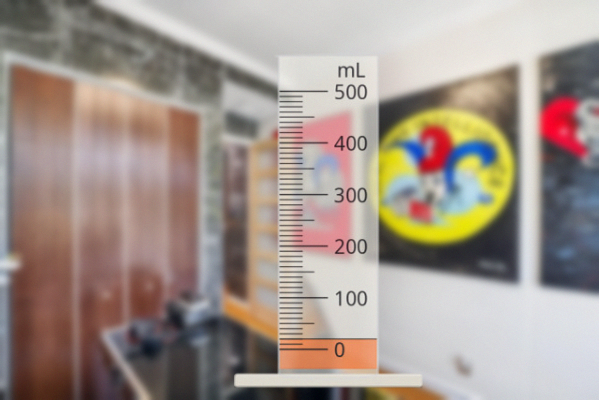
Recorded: 20mL
